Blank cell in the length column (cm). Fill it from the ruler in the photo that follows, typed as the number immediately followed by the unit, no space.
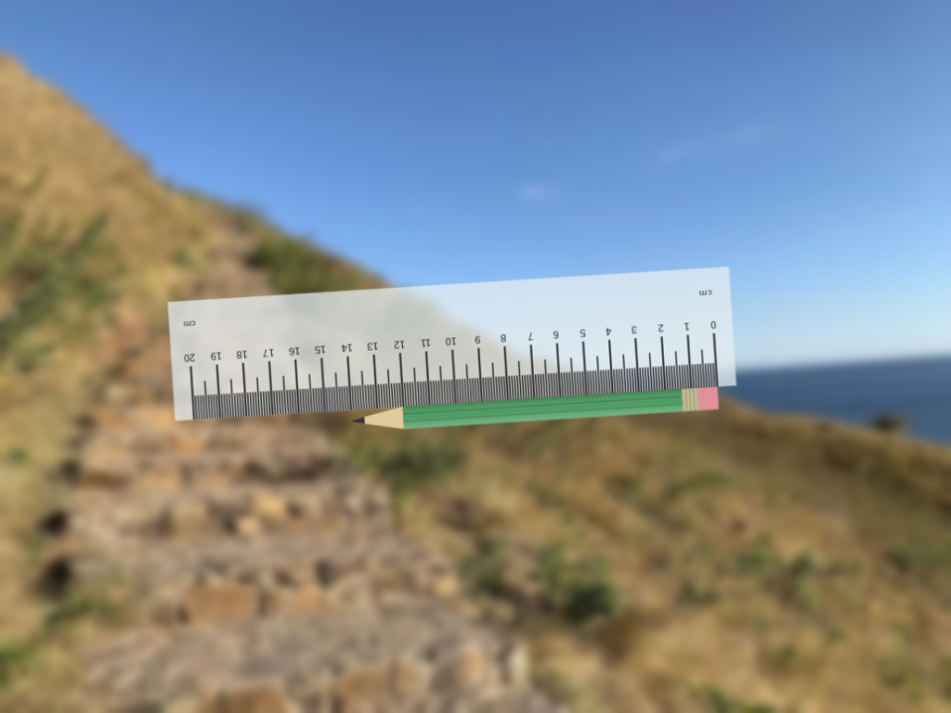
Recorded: 14cm
